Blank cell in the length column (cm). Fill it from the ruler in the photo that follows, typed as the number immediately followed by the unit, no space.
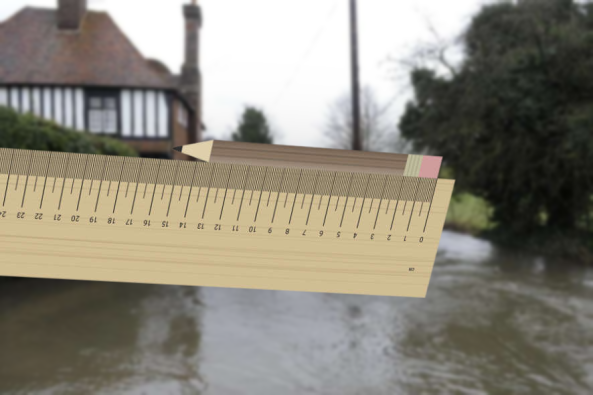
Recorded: 15.5cm
